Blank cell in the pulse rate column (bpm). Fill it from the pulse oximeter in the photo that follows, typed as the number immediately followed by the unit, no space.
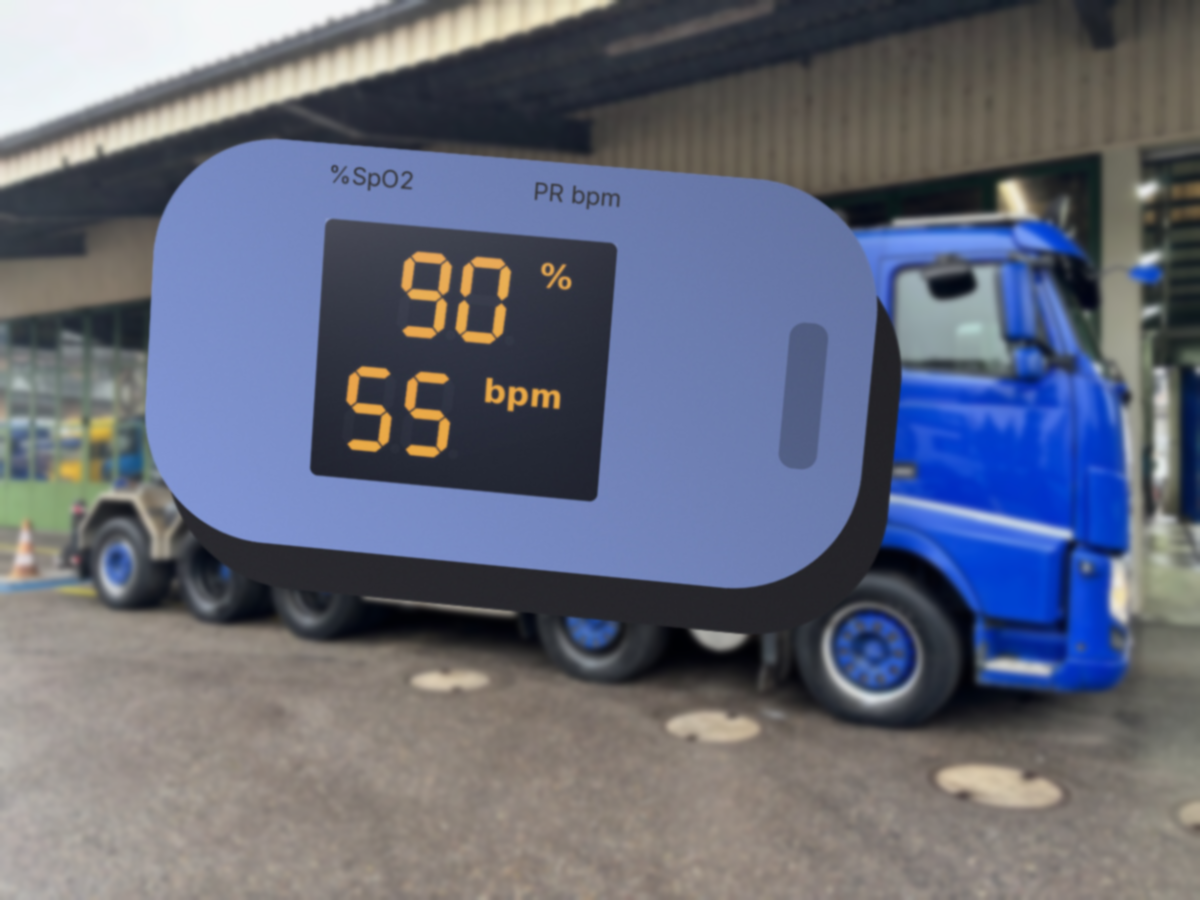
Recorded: 55bpm
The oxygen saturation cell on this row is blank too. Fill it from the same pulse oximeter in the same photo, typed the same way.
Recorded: 90%
